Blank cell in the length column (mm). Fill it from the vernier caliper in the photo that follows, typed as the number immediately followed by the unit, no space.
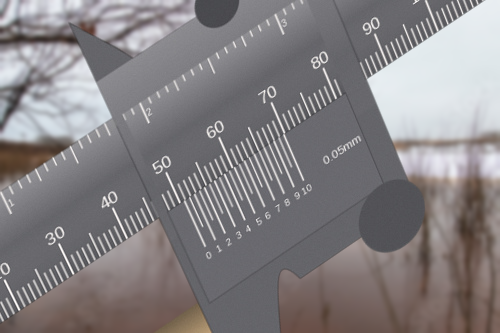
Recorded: 50.8mm
